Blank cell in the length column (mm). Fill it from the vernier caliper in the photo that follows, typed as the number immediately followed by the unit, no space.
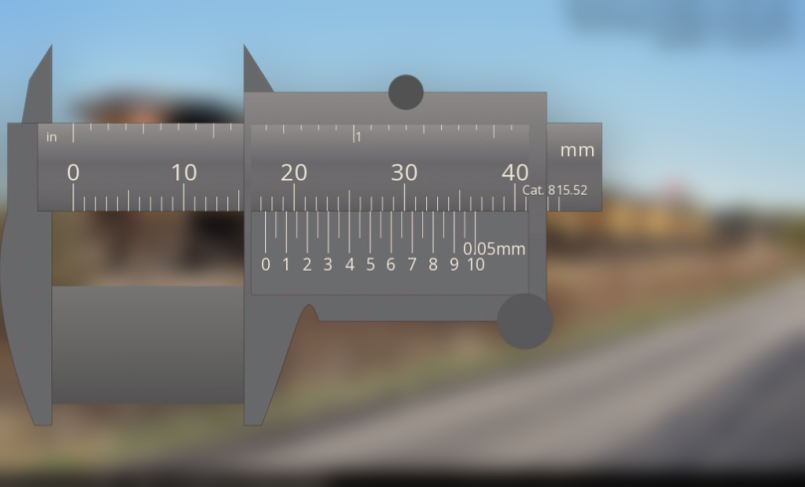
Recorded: 17.4mm
